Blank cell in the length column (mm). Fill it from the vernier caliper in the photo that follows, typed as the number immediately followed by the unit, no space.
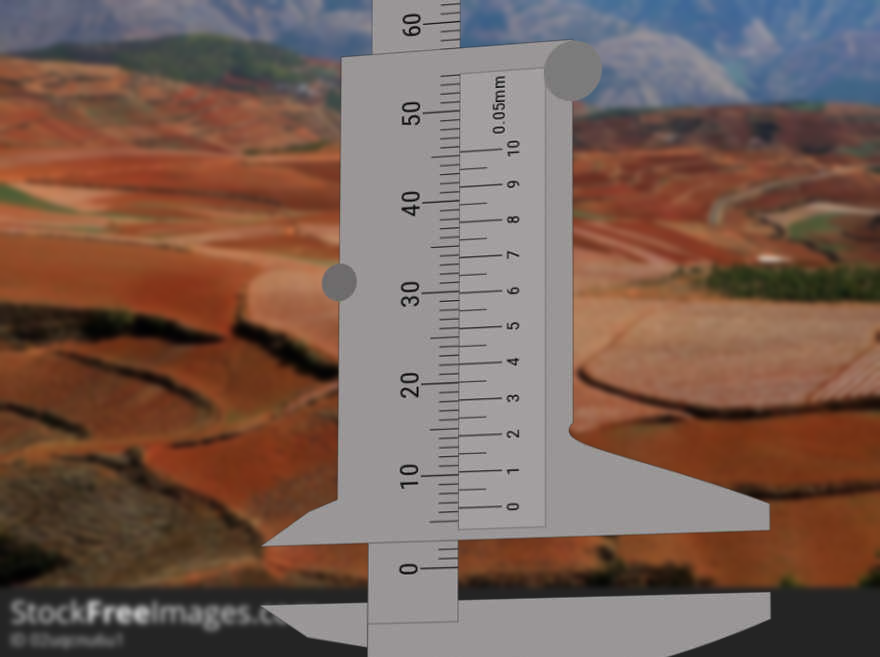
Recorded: 6.4mm
